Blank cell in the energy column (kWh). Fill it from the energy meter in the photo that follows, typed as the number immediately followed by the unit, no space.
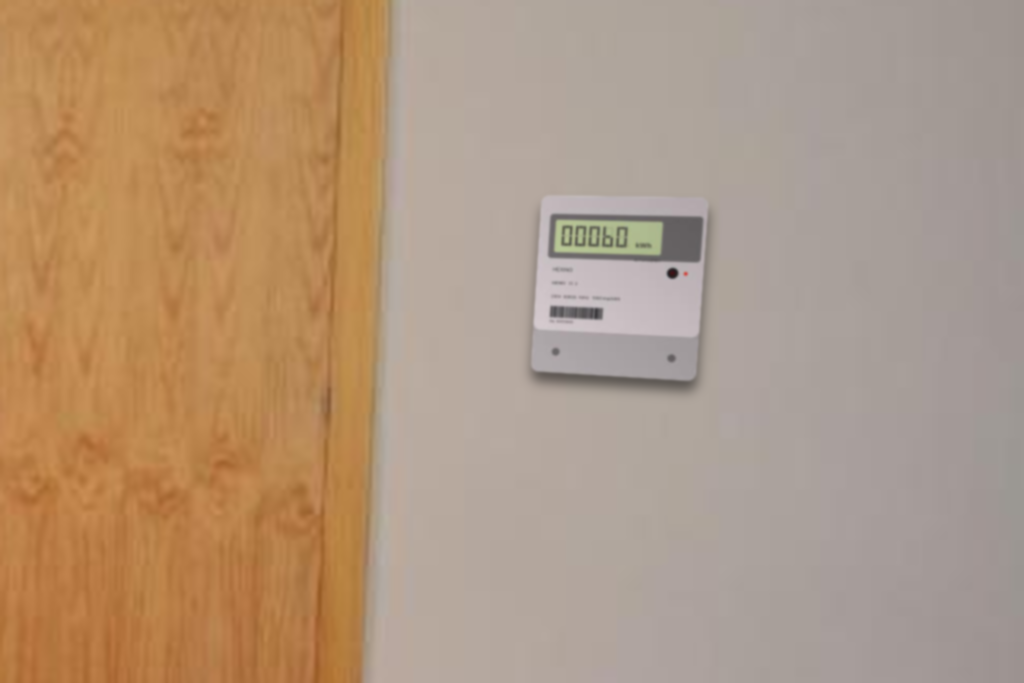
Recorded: 60kWh
